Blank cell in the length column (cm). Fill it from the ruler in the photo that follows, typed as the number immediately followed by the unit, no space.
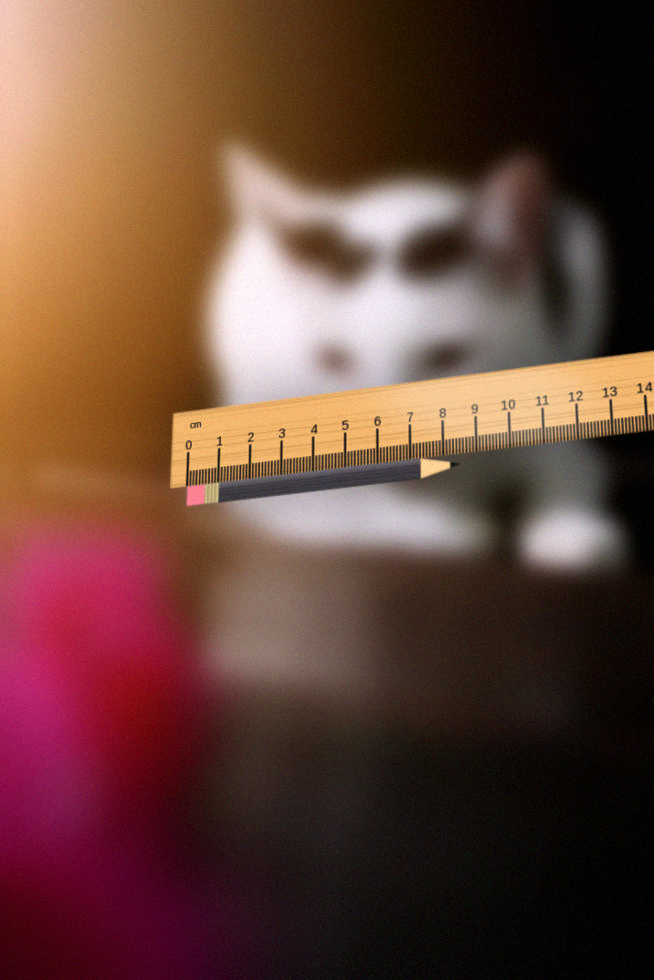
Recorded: 8.5cm
